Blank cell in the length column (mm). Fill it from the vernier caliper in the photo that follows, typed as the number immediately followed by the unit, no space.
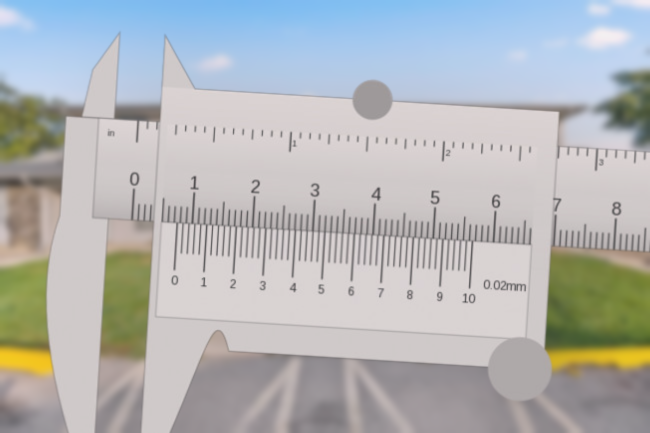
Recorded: 7.5mm
